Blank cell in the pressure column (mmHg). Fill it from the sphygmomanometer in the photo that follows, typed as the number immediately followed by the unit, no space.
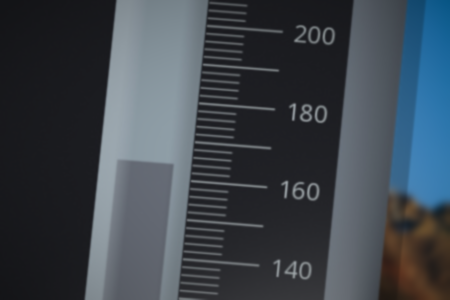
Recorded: 164mmHg
